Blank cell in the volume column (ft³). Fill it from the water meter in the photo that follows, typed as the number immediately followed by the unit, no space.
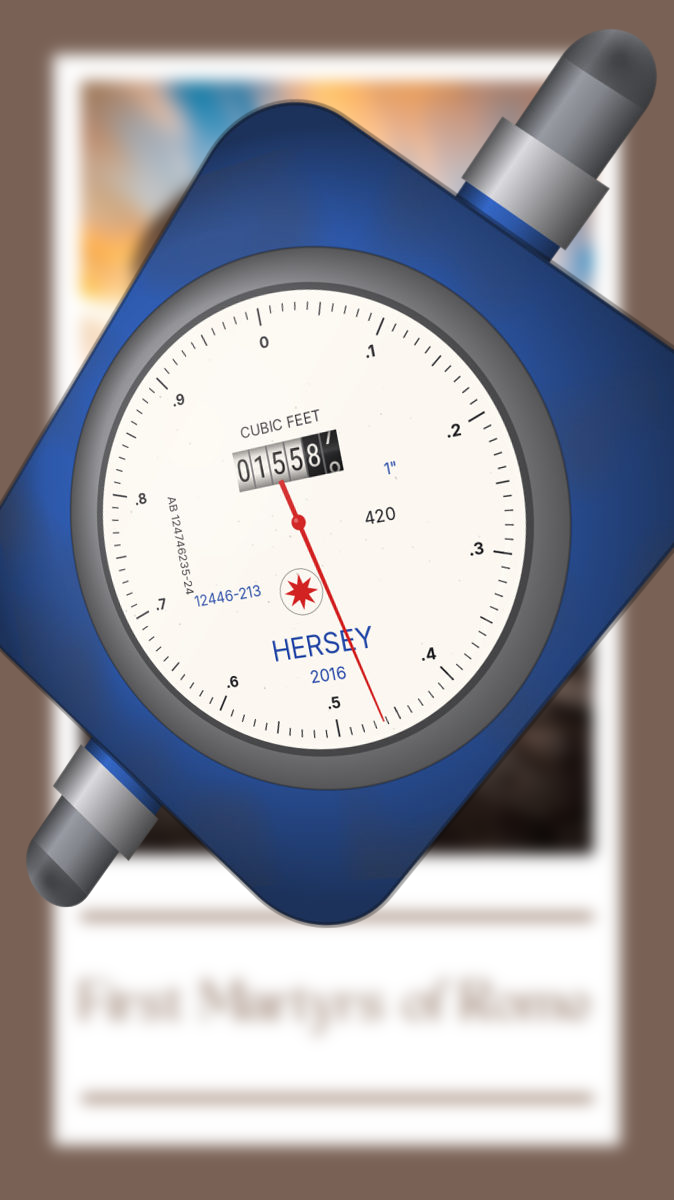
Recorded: 15587.46ft³
